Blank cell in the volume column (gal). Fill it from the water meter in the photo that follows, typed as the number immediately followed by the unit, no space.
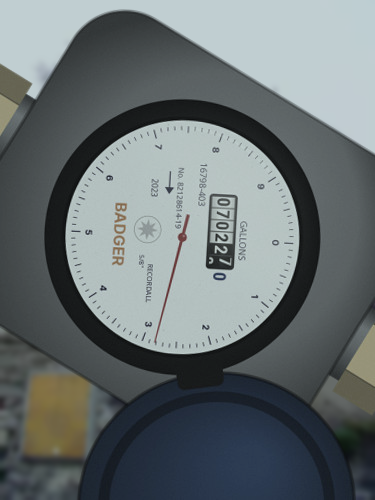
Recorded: 702272.8gal
